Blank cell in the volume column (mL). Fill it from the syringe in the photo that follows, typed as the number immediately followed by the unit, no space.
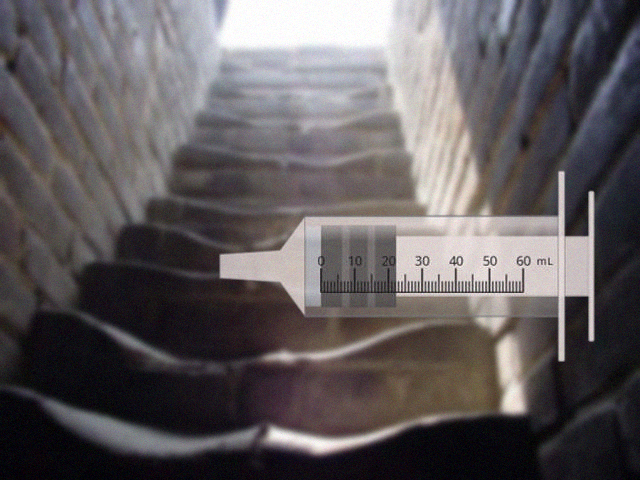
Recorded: 0mL
